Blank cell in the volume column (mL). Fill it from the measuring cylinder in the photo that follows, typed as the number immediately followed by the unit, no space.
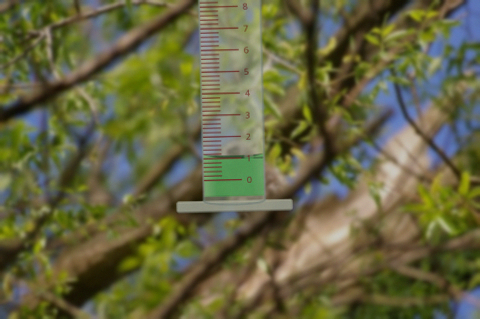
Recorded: 1mL
